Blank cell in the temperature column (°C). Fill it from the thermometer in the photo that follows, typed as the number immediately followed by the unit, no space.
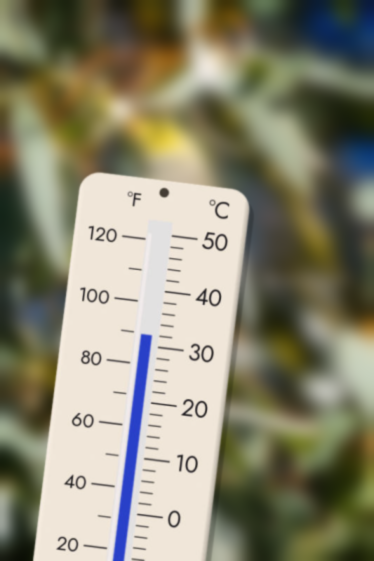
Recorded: 32°C
